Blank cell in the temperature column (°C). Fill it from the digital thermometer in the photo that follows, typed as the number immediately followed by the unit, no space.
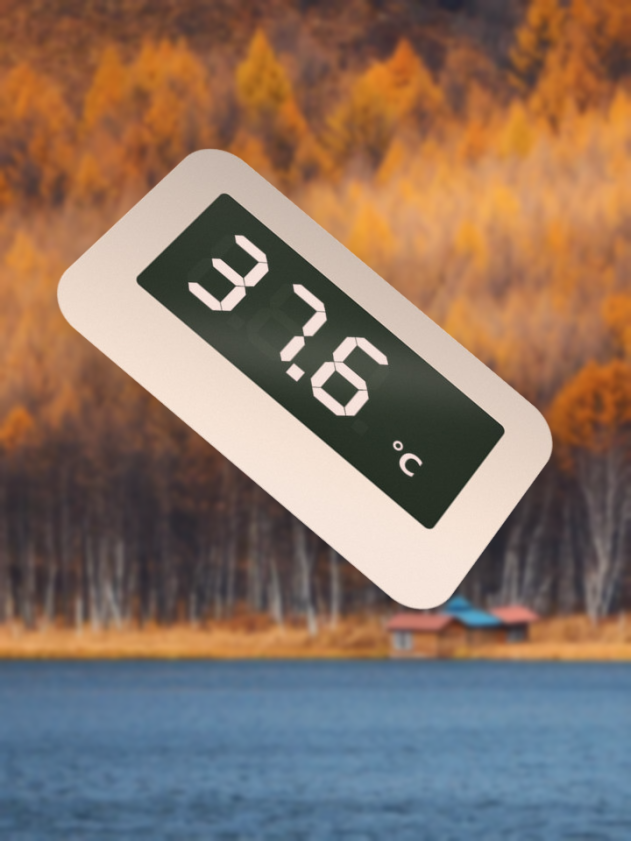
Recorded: 37.6°C
